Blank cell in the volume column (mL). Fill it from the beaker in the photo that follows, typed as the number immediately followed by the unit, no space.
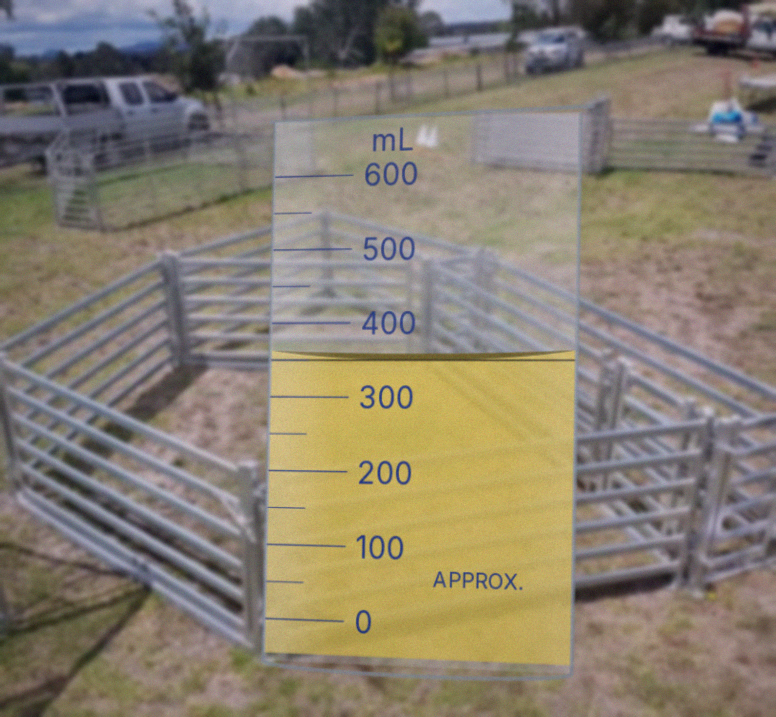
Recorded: 350mL
